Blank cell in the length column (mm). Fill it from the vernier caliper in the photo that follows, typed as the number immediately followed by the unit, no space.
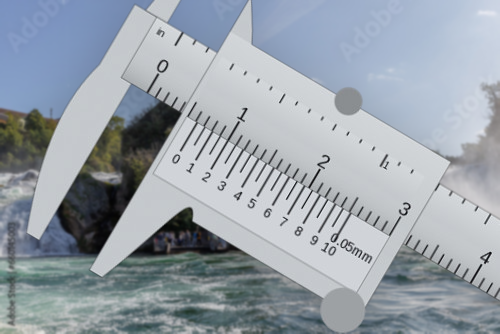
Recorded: 6.2mm
